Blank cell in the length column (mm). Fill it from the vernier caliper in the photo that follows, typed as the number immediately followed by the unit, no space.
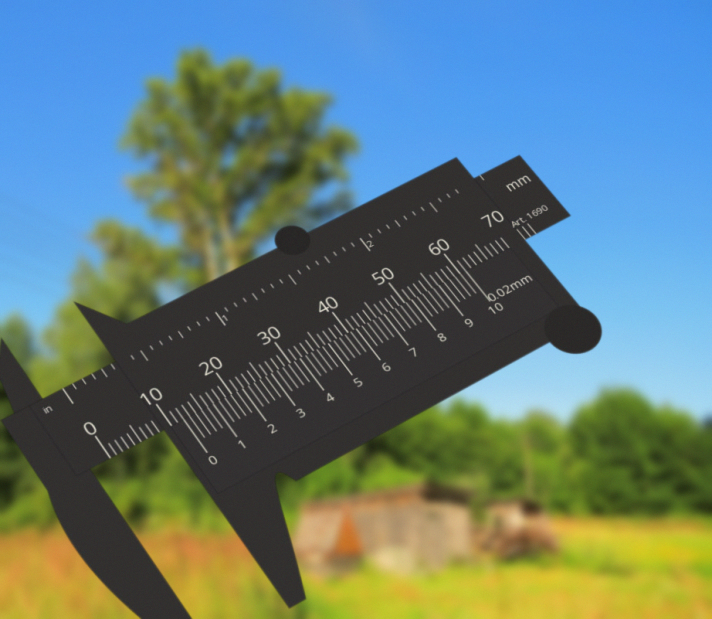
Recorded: 12.0mm
